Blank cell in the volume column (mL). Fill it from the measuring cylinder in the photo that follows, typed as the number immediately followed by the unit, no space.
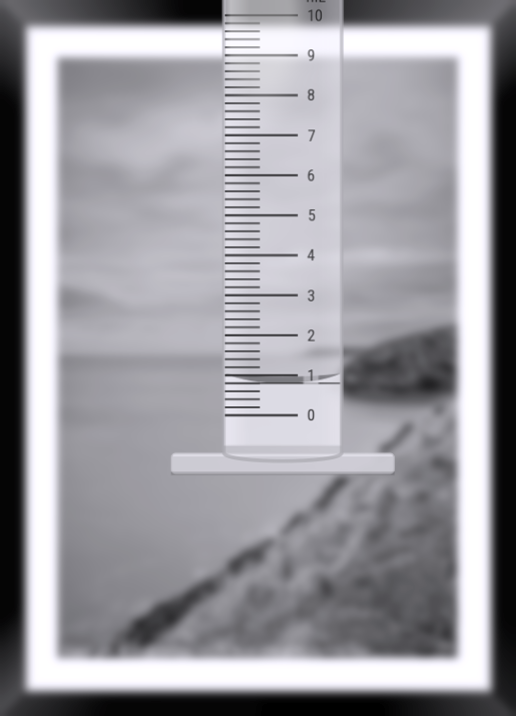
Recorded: 0.8mL
